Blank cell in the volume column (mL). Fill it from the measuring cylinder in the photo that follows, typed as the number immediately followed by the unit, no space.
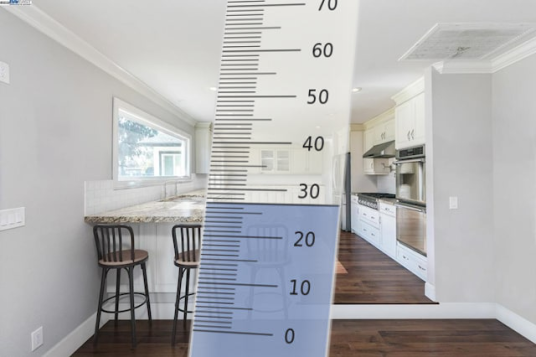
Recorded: 27mL
